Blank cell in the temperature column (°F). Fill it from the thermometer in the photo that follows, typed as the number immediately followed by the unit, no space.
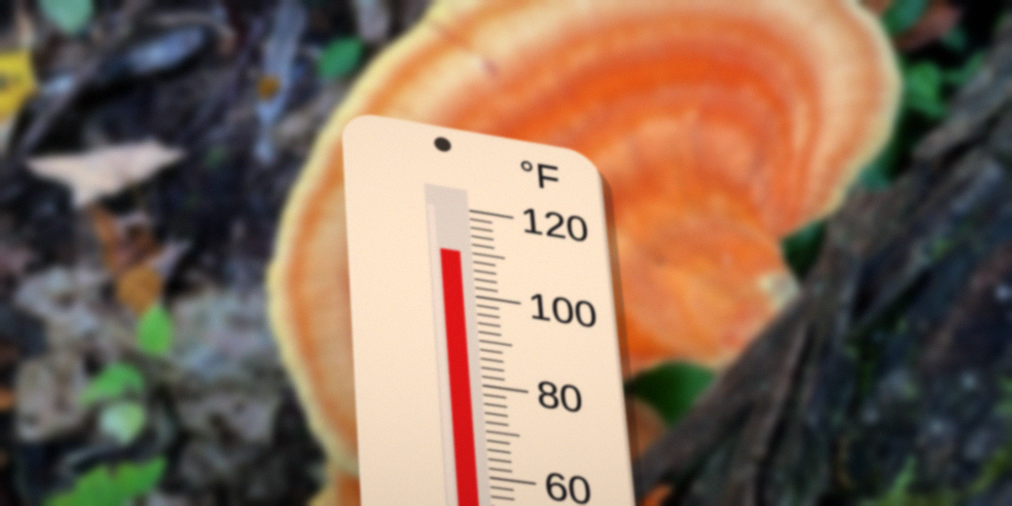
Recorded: 110°F
